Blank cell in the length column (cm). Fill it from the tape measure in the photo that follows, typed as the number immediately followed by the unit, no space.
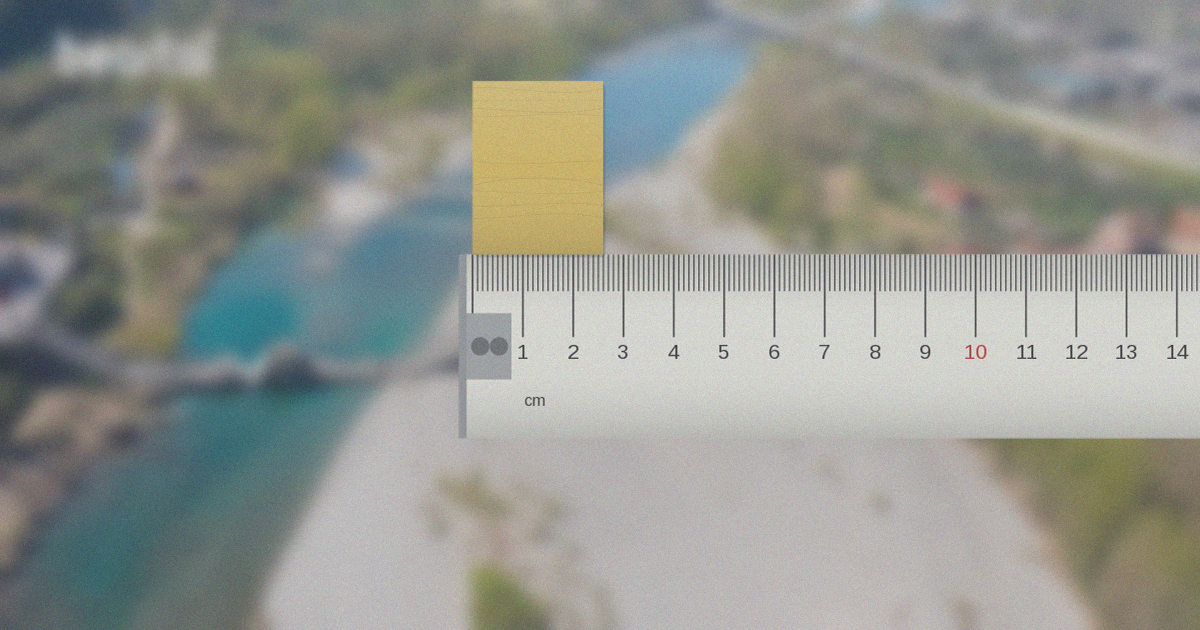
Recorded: 2.6cm
